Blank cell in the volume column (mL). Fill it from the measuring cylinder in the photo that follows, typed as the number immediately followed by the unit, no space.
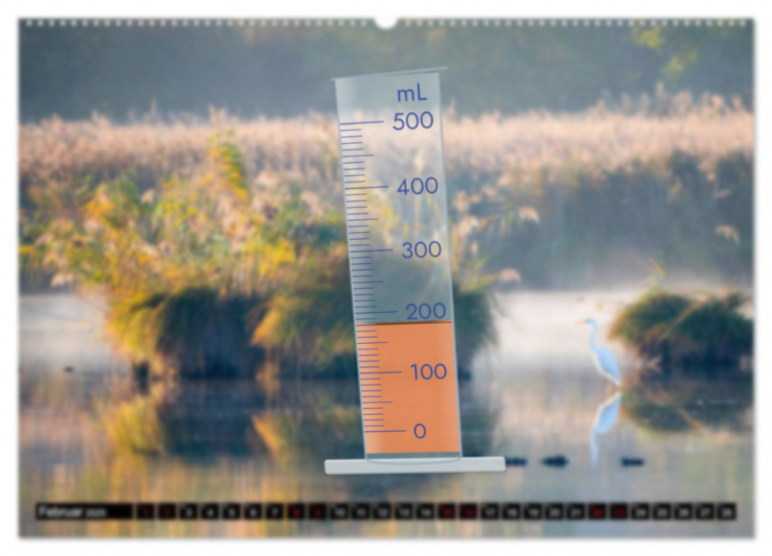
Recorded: 180mL
